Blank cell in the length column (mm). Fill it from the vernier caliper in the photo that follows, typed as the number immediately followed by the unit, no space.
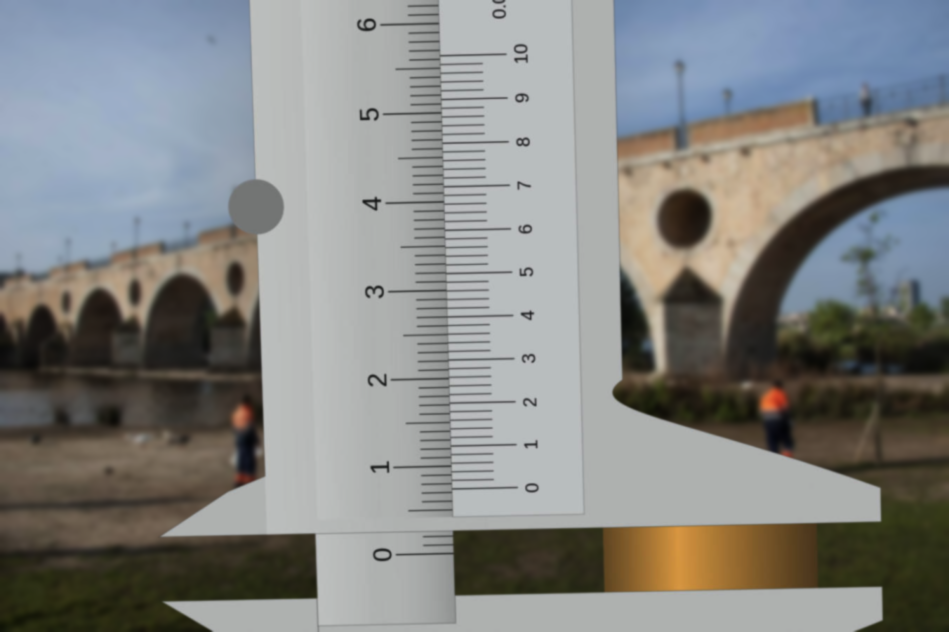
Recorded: 7.4mm
